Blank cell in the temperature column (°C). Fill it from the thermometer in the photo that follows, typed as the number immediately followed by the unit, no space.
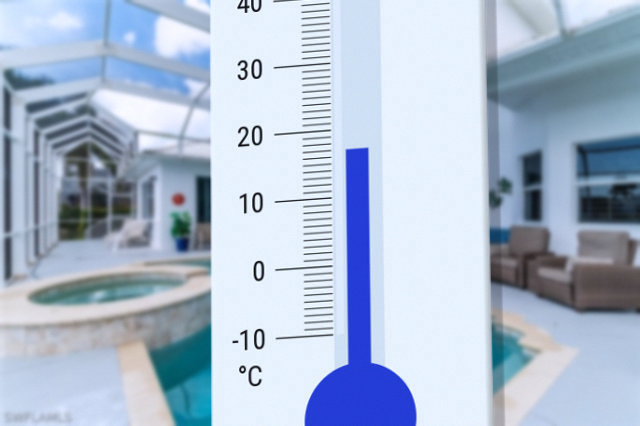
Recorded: 17°C
